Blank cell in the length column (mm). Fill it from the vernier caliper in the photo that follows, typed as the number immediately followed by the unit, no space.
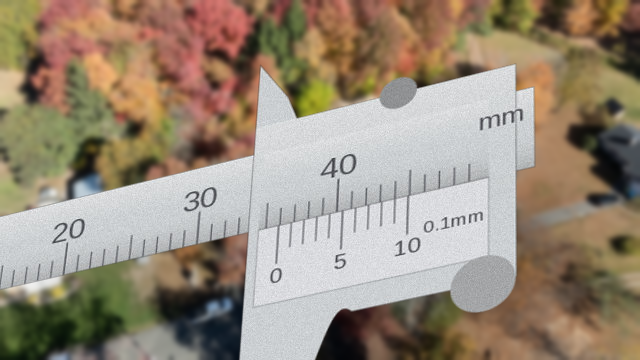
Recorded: 35.9mm
